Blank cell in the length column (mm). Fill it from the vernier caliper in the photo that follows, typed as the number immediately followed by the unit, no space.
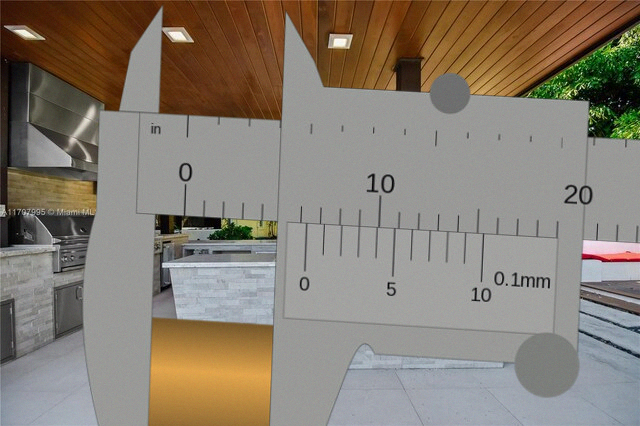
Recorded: 6.3mm
